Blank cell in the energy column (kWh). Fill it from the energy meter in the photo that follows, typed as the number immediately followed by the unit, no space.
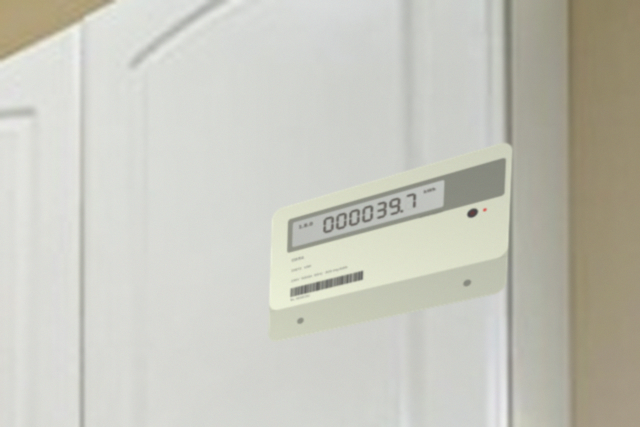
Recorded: 39.7kWh
